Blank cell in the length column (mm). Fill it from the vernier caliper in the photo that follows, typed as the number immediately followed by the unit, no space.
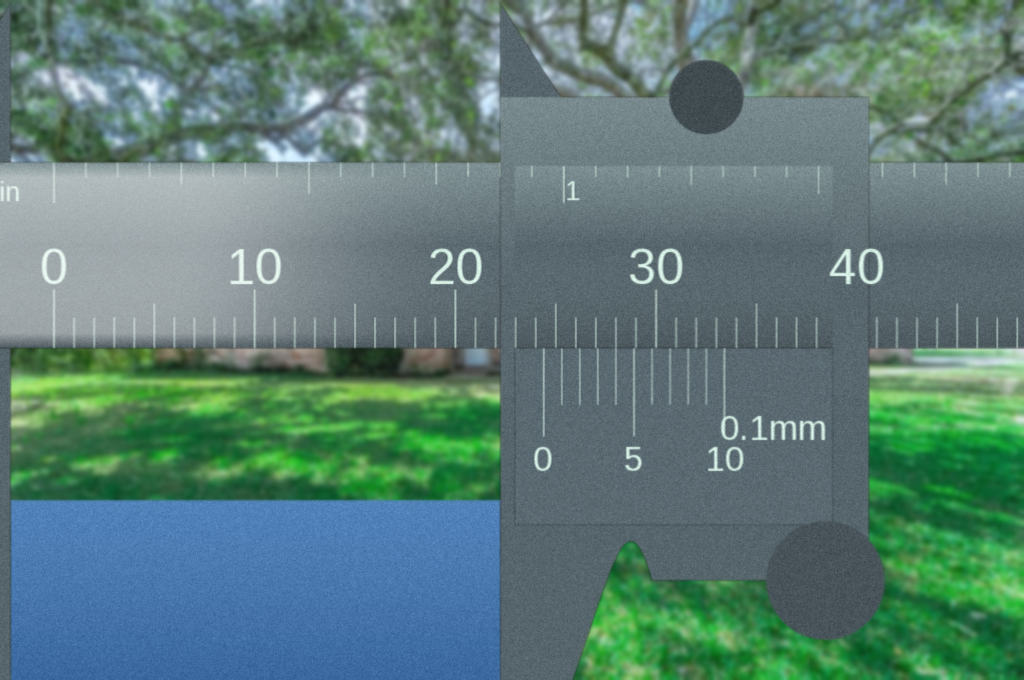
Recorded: 24.4mm
